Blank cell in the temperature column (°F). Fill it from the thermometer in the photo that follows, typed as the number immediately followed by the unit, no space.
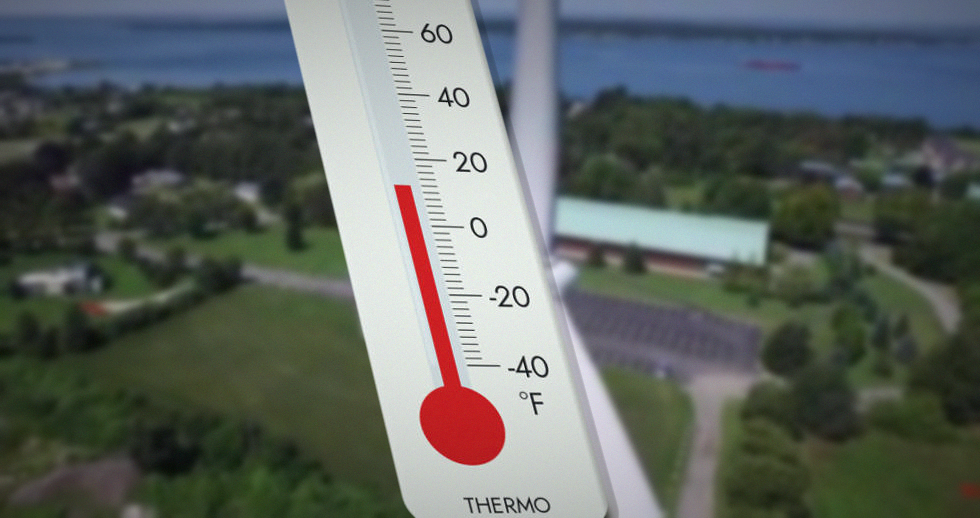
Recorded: 12°F
